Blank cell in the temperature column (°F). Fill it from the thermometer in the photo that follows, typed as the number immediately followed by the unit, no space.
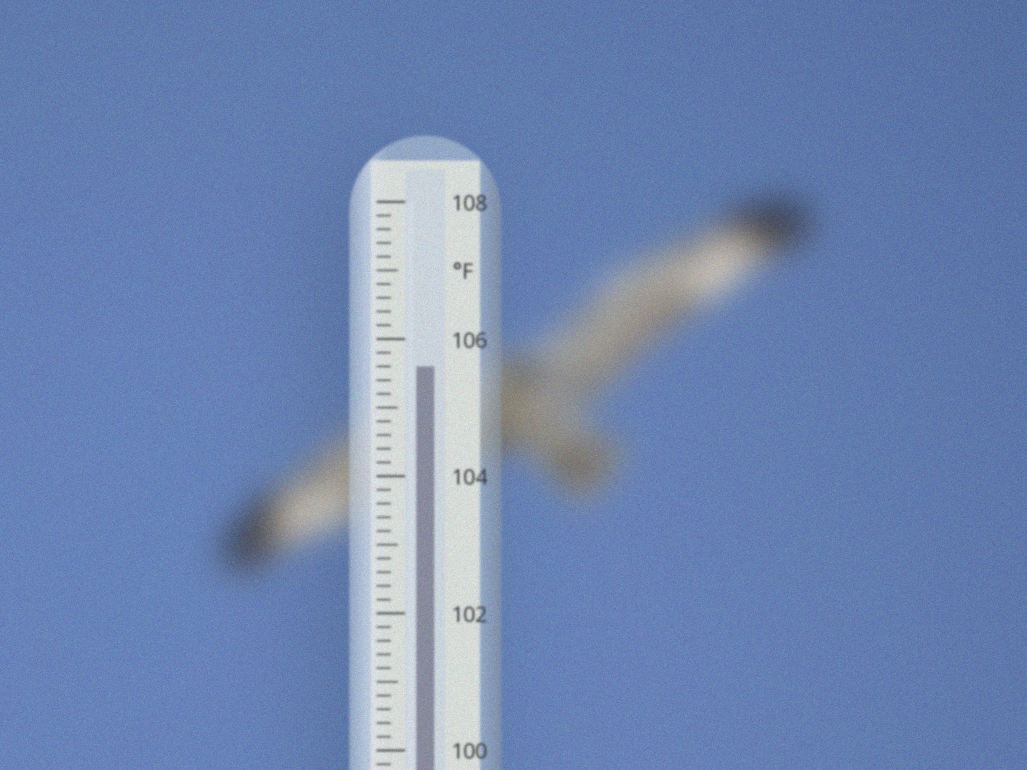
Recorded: 105.6°F
